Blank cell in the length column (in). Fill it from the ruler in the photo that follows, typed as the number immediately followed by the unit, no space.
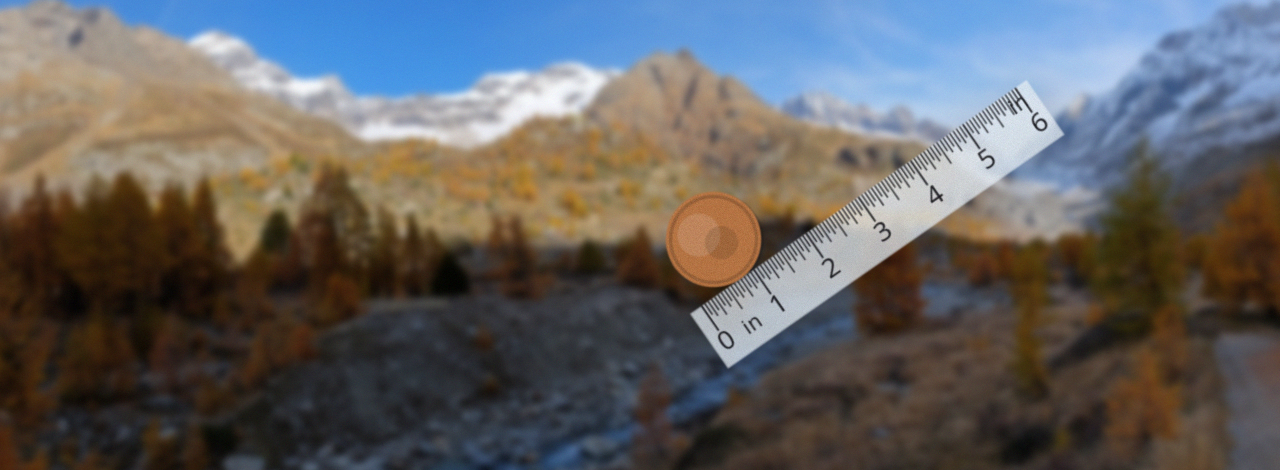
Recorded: 1.5in
